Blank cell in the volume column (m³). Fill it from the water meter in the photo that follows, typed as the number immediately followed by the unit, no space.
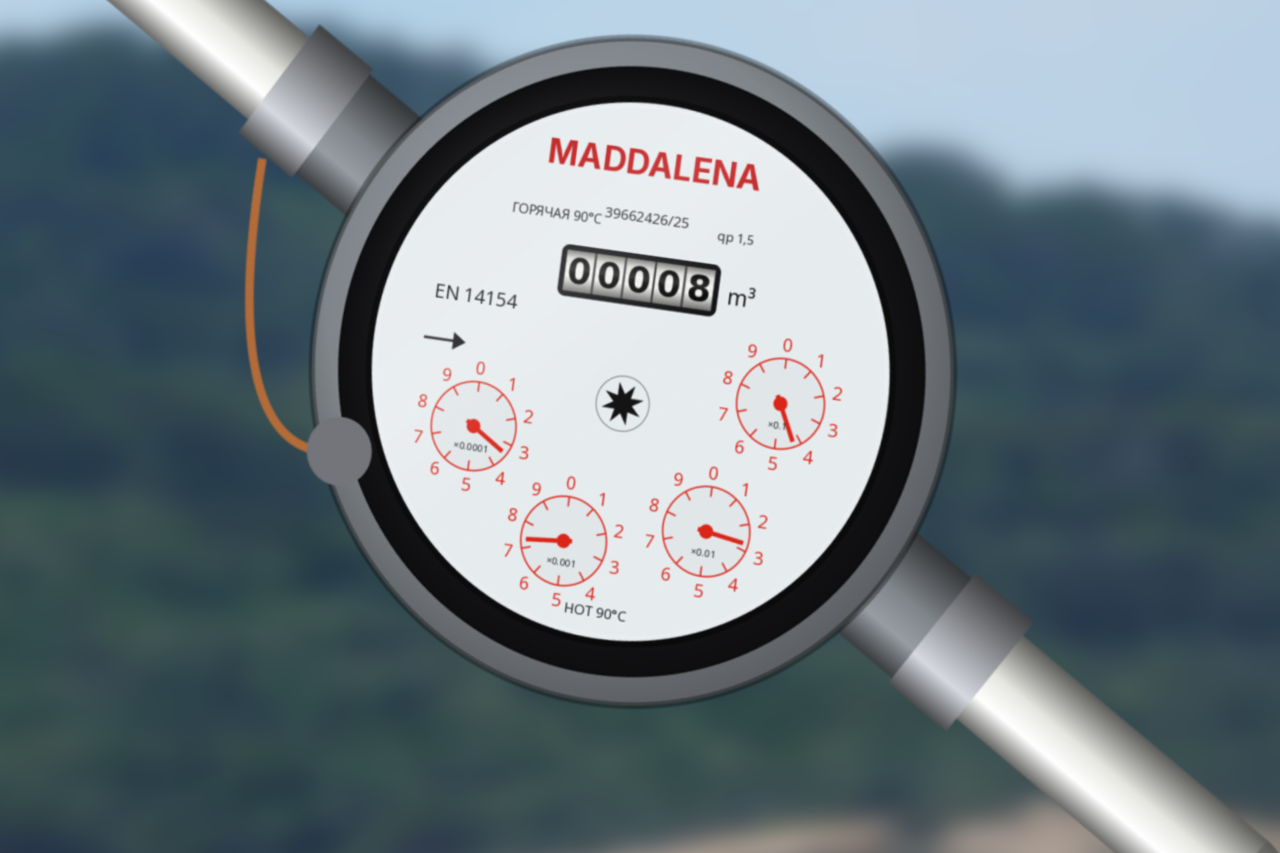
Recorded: 8.4273m³
